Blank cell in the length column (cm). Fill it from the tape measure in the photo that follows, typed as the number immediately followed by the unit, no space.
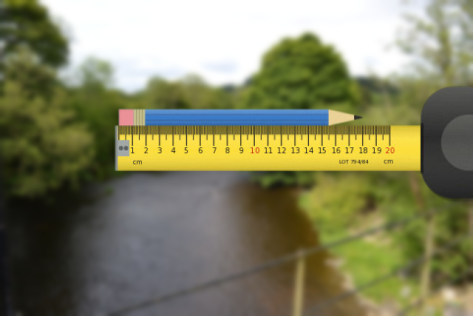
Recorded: 18cm
